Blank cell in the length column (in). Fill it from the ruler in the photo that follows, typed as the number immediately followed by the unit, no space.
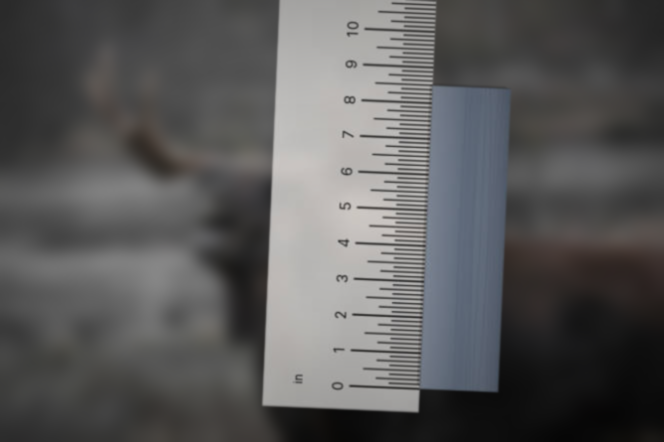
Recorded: 8.5in
